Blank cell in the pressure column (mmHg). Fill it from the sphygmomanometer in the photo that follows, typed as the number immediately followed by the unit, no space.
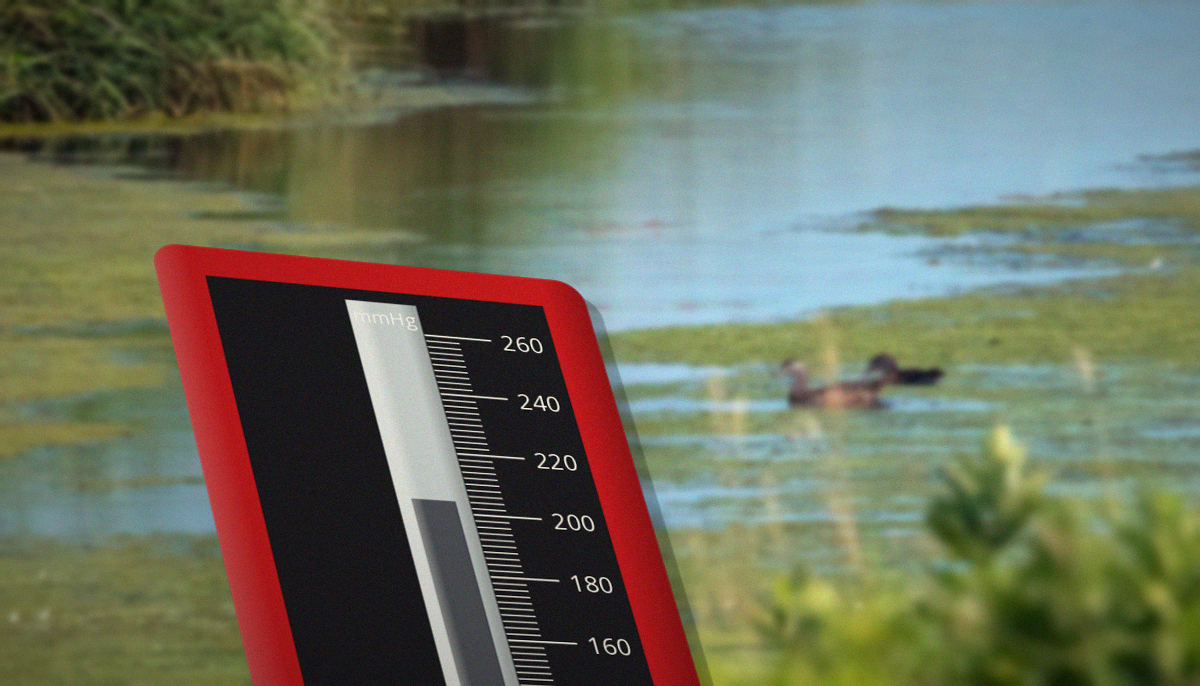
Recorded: 204mmHg
